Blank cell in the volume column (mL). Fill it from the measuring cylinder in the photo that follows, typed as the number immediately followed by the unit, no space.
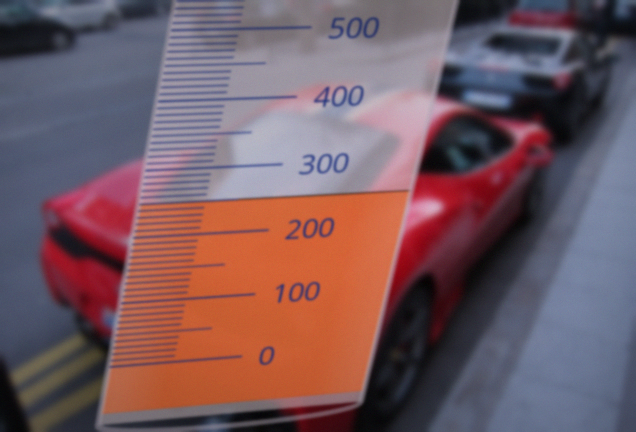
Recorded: 250mL
